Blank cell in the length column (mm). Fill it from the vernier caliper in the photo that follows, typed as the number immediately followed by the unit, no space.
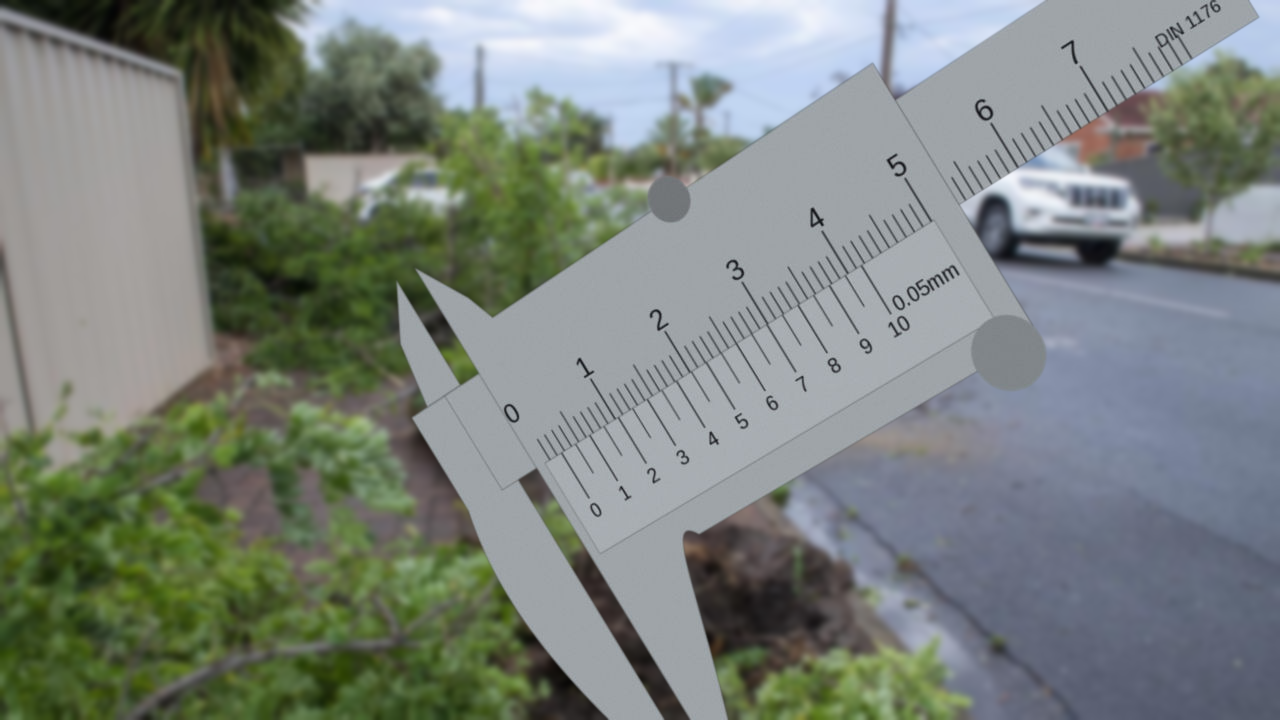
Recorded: 2.6mm
